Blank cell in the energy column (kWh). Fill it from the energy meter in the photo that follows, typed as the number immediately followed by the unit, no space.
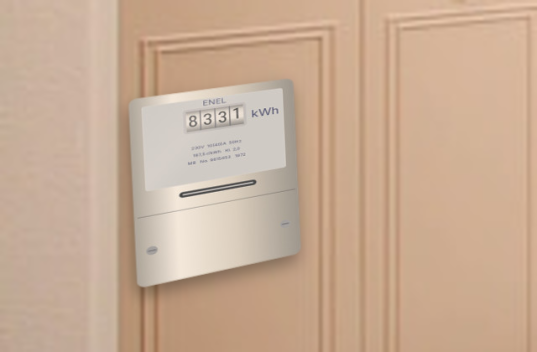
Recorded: 8331kWh
